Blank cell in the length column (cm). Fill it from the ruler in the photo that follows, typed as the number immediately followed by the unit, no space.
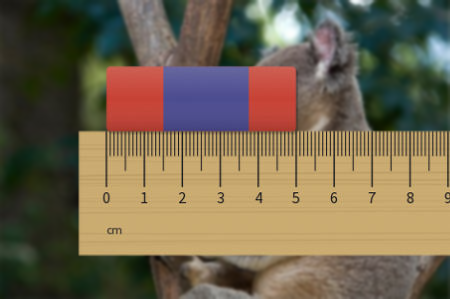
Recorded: 5cm
